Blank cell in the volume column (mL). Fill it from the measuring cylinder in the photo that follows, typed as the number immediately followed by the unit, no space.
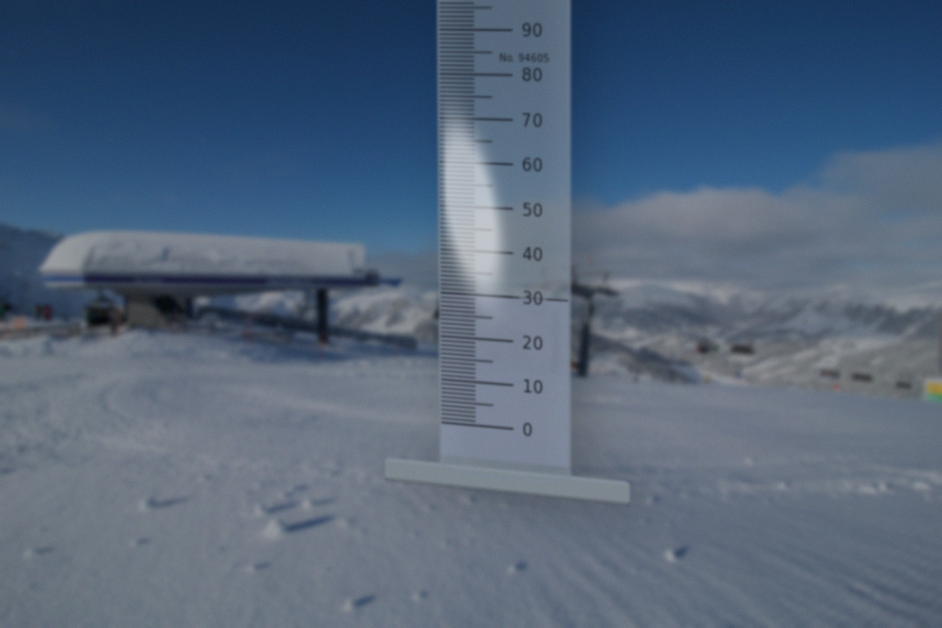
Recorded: 30mL
